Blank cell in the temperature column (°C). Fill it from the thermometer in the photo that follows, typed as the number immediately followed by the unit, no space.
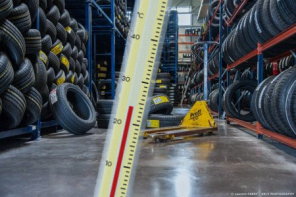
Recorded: 24°C
